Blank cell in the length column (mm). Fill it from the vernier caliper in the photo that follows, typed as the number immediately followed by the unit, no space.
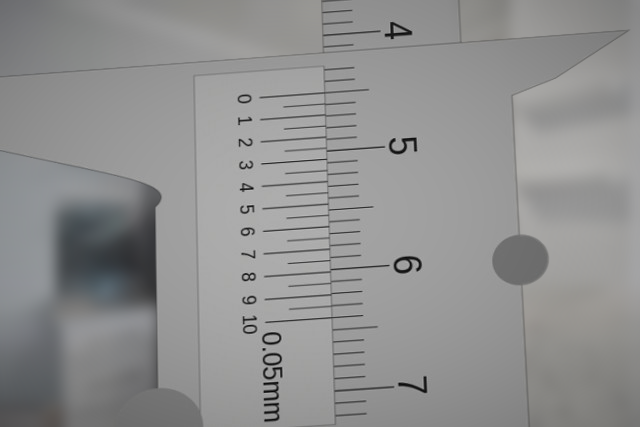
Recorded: 45.0mm
